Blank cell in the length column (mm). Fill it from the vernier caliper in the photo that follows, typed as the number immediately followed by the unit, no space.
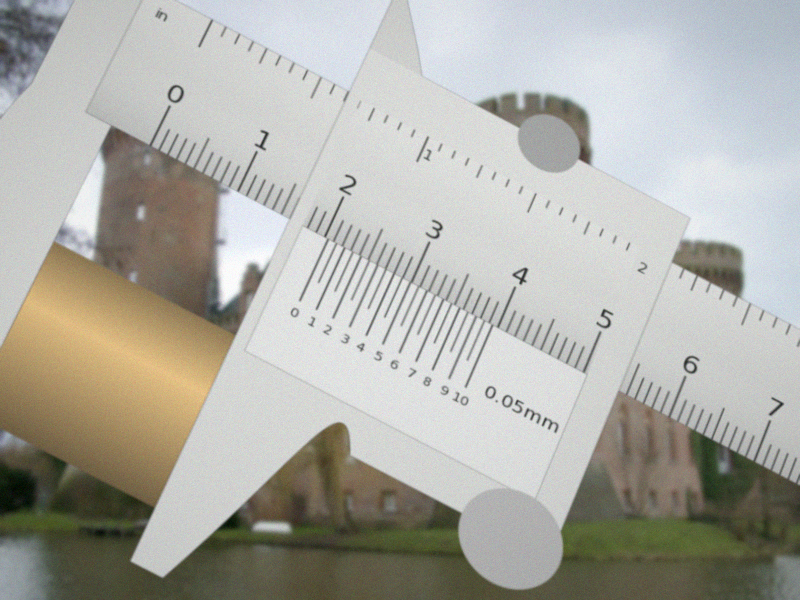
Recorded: 20.4mm
